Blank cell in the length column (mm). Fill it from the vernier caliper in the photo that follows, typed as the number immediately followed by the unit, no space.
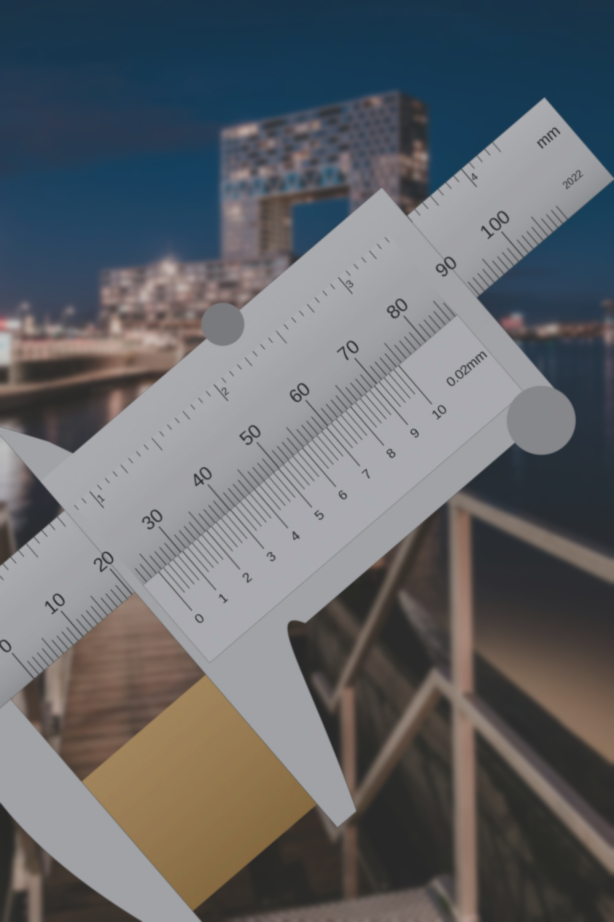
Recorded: 25.4mm
